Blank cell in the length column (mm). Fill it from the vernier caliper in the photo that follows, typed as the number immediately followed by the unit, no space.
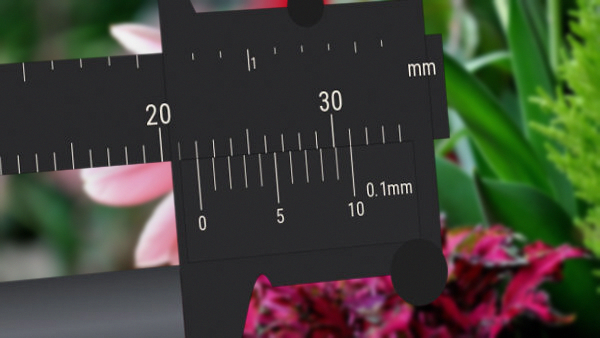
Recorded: 22.0mm
